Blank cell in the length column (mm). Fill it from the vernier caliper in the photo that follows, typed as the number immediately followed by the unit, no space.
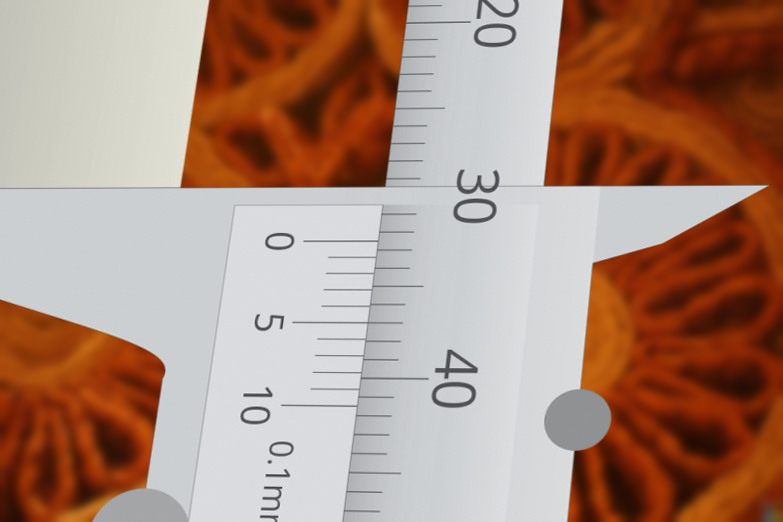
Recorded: 32.5mm
